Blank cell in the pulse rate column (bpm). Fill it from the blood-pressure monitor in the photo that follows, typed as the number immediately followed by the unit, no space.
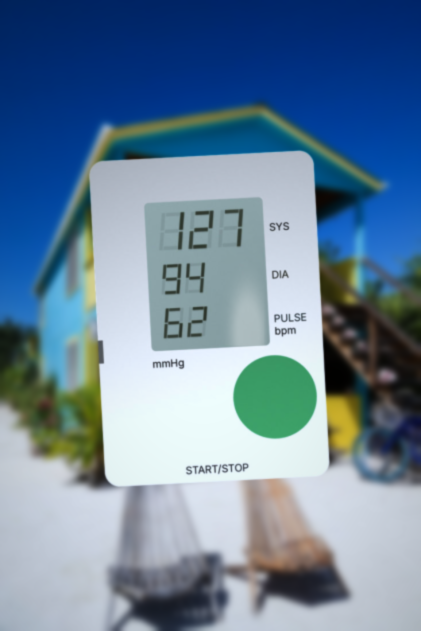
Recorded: 62bpm
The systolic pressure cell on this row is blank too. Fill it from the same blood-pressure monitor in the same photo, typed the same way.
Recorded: 127mmHg
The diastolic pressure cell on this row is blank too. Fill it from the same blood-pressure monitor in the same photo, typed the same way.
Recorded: 94mmHg
